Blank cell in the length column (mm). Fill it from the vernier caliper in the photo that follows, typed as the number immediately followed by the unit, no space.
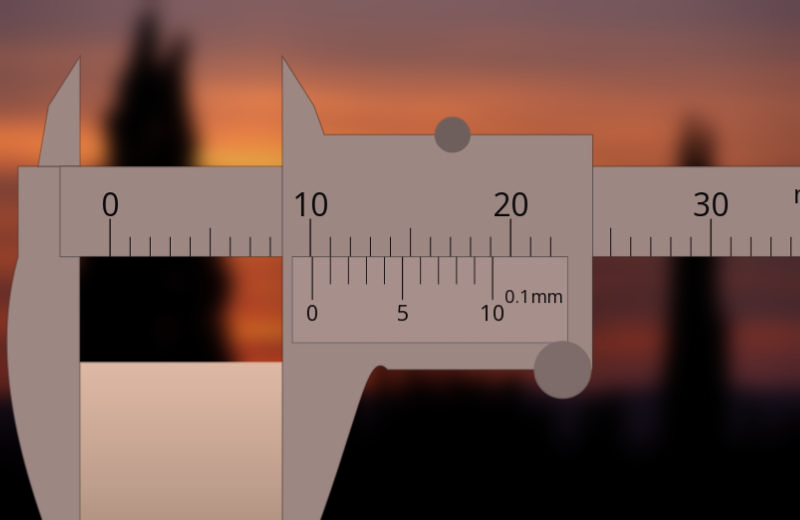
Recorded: 10.1mm
